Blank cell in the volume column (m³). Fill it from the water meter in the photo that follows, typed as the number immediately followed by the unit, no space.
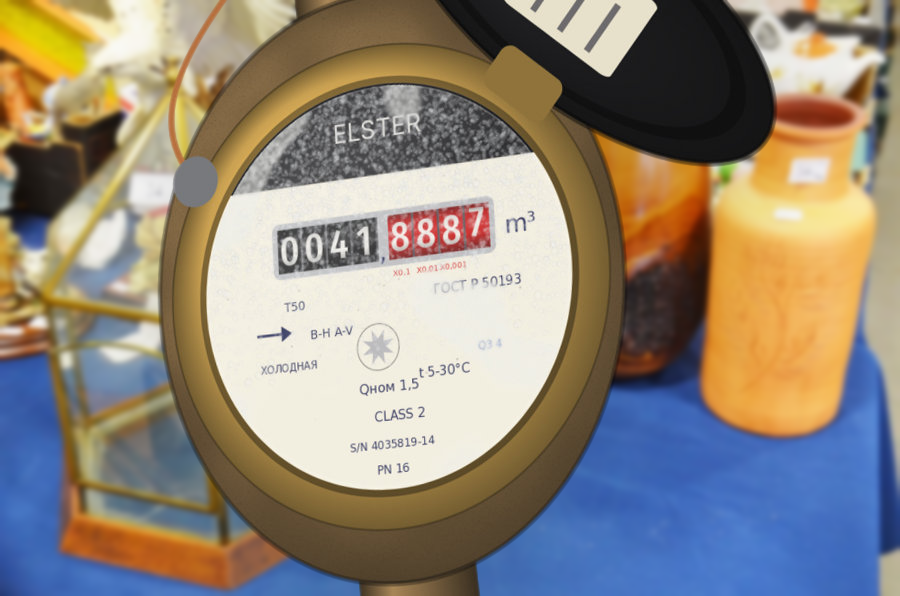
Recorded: 41.8887m³
